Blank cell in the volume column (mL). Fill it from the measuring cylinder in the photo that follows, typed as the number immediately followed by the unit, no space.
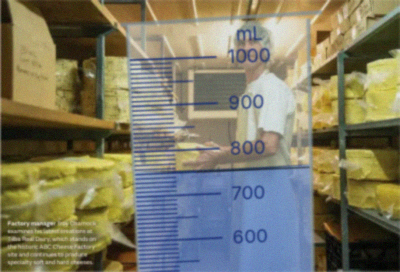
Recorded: 750mL
